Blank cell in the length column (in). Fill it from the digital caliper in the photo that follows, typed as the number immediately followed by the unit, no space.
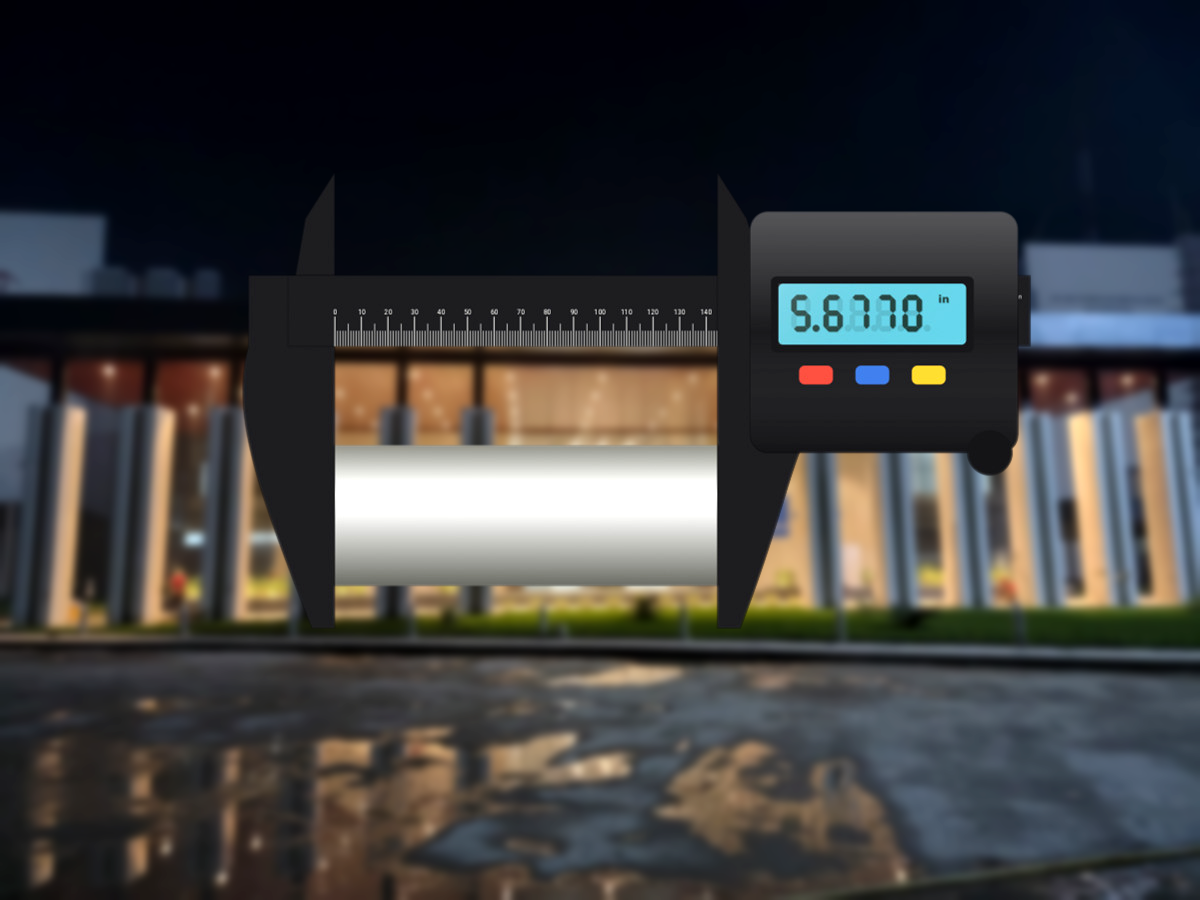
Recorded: 5.6770in
